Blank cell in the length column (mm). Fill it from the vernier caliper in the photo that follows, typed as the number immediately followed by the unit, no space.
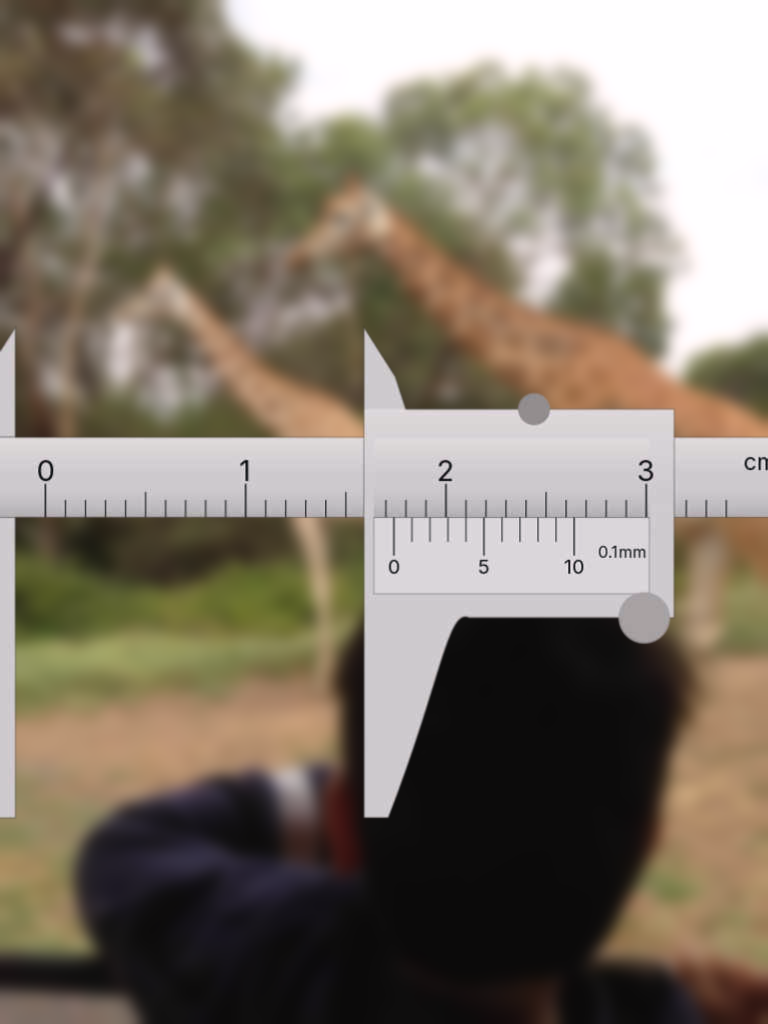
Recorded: 17.4mm
